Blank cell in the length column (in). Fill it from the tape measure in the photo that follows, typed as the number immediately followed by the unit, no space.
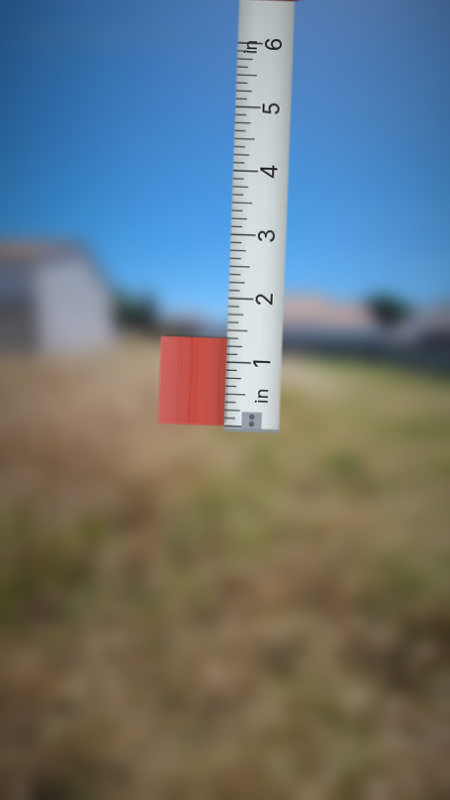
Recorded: 1.375in
